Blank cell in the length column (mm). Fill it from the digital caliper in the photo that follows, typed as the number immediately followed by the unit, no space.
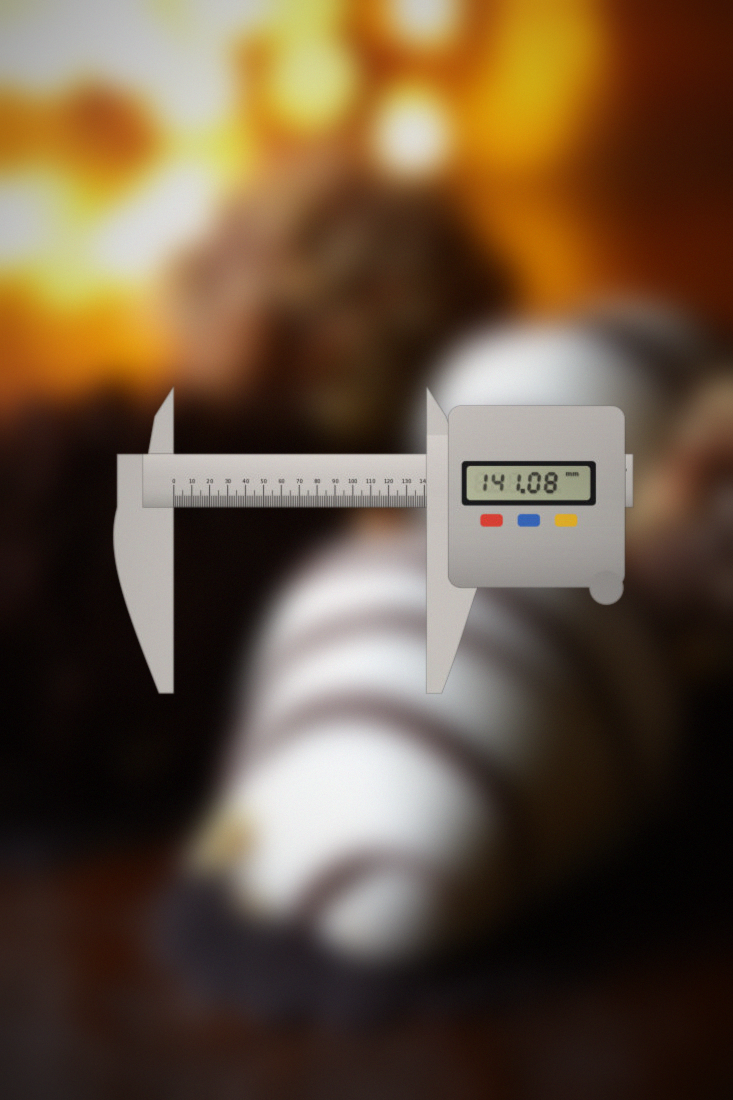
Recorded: 141.08mm
